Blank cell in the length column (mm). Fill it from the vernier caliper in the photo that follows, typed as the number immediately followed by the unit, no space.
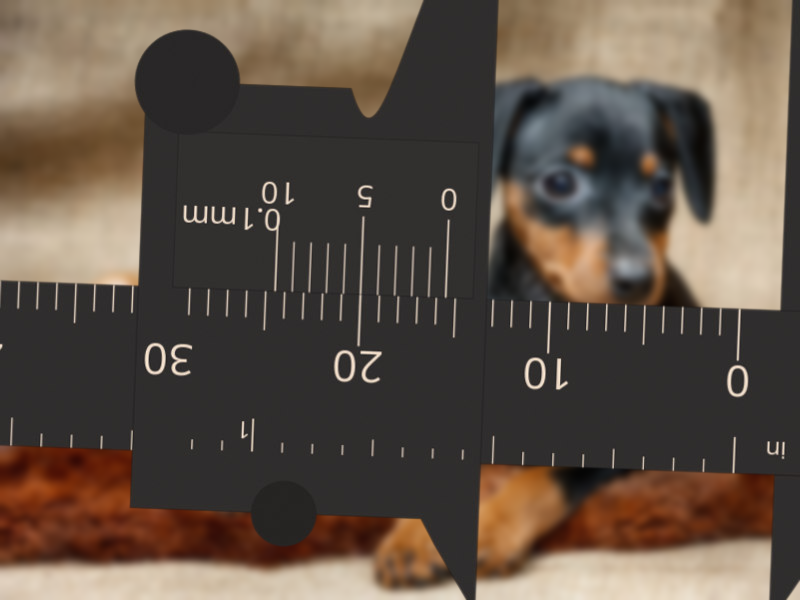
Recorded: 15.5mm
